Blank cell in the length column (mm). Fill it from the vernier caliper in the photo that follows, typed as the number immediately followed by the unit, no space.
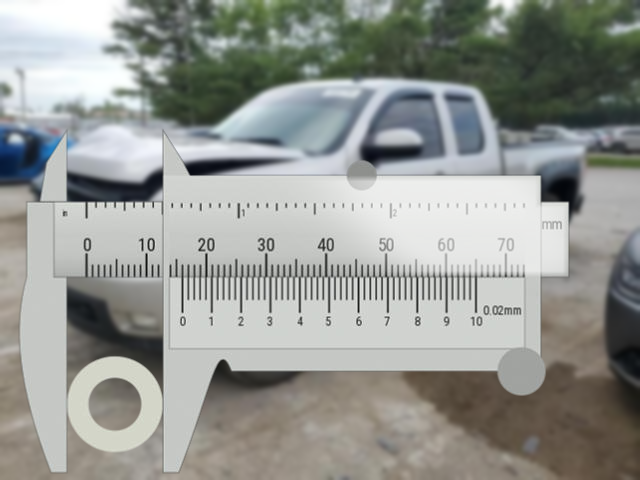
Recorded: 16.0mm
